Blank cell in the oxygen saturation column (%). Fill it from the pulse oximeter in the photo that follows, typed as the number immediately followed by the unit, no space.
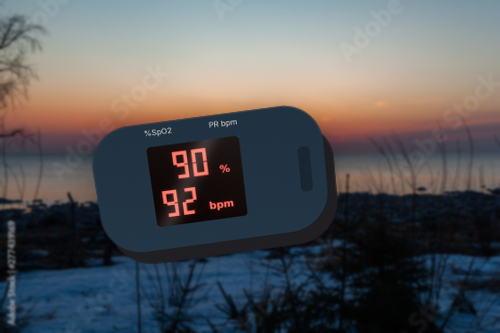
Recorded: 90%
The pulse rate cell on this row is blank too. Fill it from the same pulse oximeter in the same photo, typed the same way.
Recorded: 92bpm
